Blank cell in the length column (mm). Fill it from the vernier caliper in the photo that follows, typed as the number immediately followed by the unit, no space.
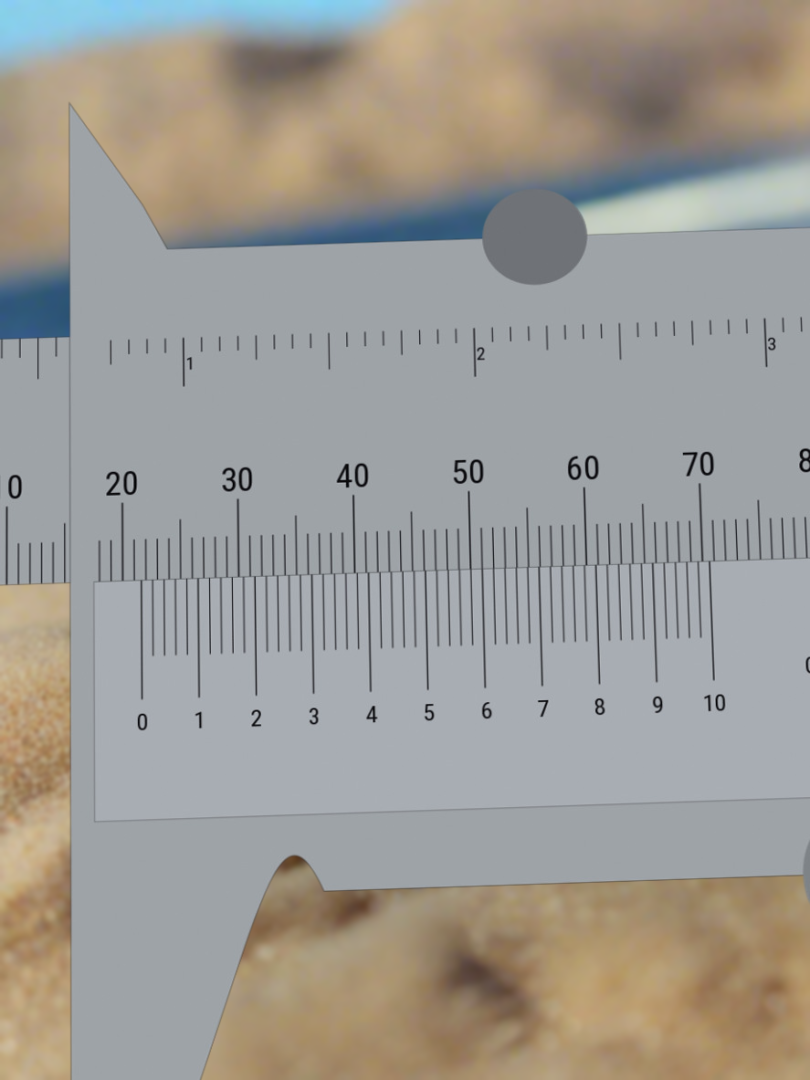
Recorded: 21.6mm
